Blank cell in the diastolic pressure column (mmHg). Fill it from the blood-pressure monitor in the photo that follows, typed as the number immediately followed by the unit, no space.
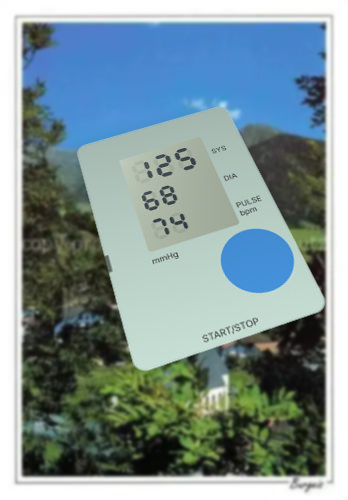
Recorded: 68mmHg
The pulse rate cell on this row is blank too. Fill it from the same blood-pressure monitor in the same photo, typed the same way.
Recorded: 74bpm
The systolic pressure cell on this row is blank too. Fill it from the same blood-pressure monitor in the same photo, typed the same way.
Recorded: 125mmHg
